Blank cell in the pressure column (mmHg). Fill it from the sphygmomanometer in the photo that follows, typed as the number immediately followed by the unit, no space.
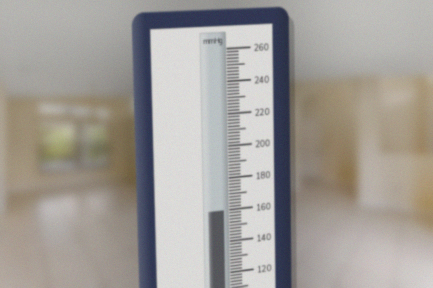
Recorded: 160mmHg
